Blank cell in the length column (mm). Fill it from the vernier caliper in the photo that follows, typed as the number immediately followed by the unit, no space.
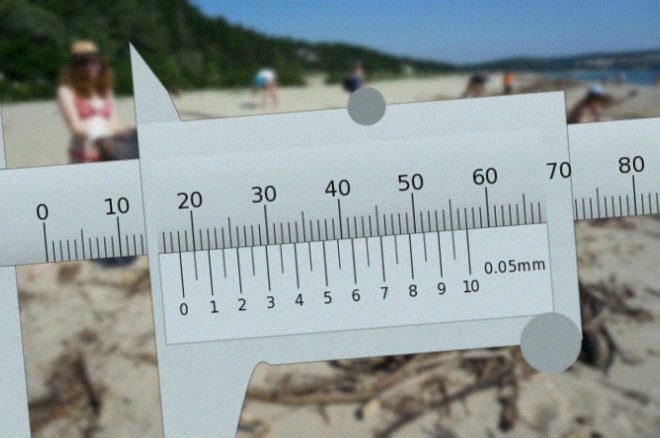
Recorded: 18.0mm
